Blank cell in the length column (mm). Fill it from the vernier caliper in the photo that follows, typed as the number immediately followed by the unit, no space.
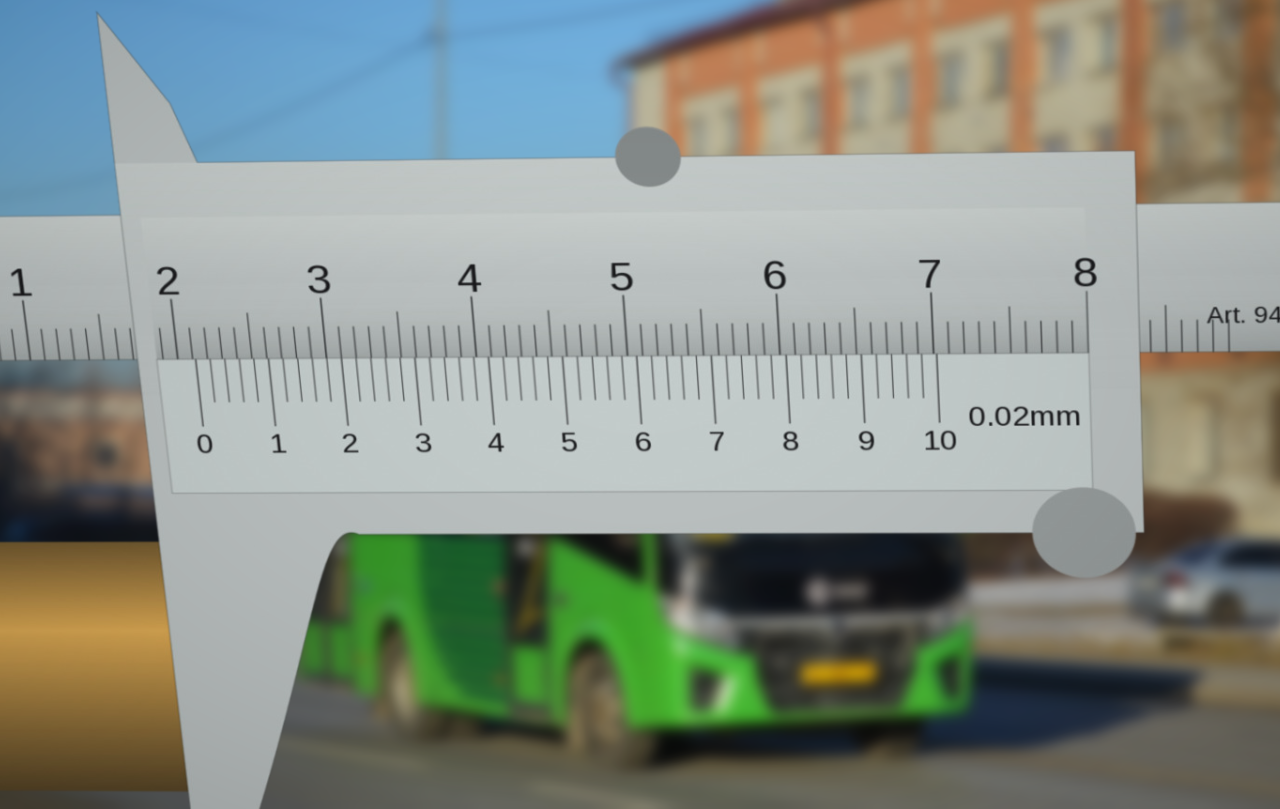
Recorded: 21.2mm
